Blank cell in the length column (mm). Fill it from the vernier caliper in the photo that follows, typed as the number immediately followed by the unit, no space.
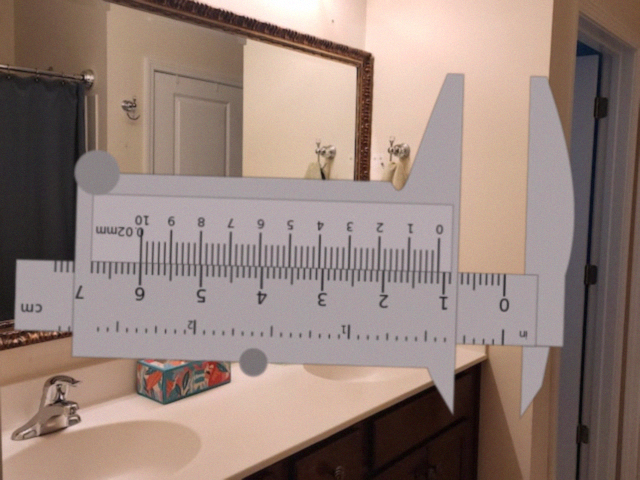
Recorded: 11.0mm
